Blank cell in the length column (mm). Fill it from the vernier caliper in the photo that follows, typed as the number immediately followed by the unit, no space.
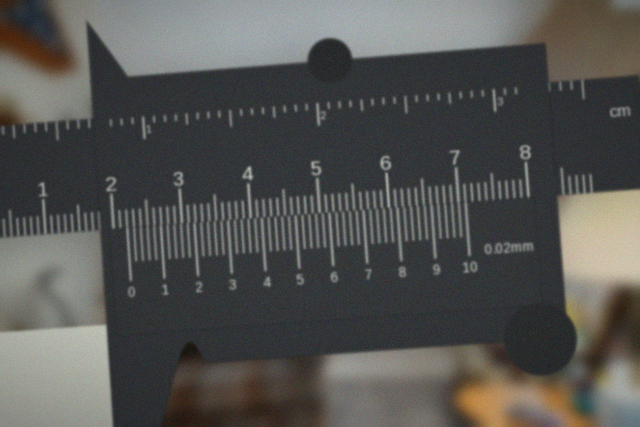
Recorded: 22.0mm
